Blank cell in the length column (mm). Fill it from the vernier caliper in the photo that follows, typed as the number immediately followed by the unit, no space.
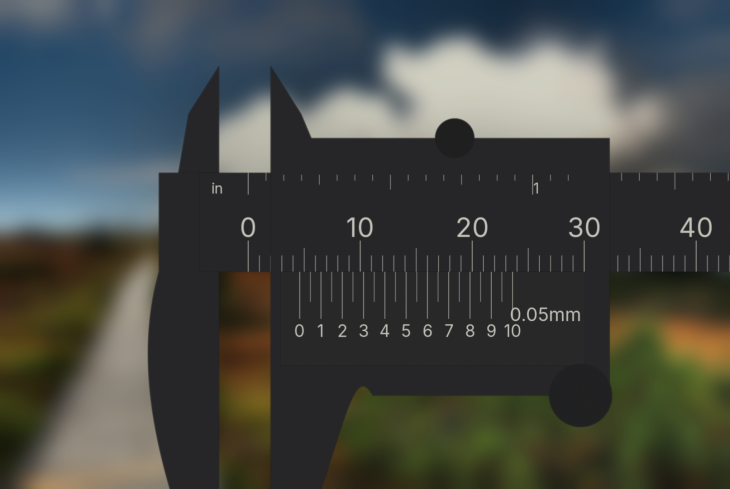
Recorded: 4.6mm
